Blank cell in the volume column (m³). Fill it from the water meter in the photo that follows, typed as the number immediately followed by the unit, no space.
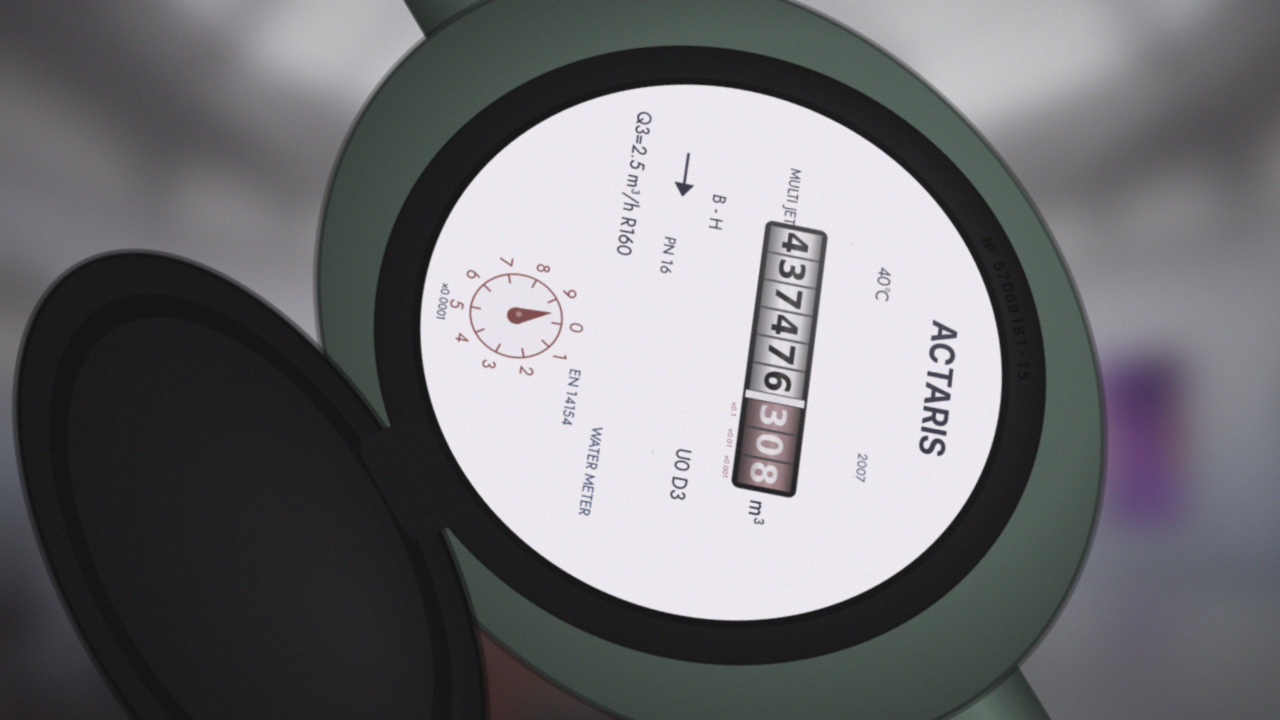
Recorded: 437476.3079m³
